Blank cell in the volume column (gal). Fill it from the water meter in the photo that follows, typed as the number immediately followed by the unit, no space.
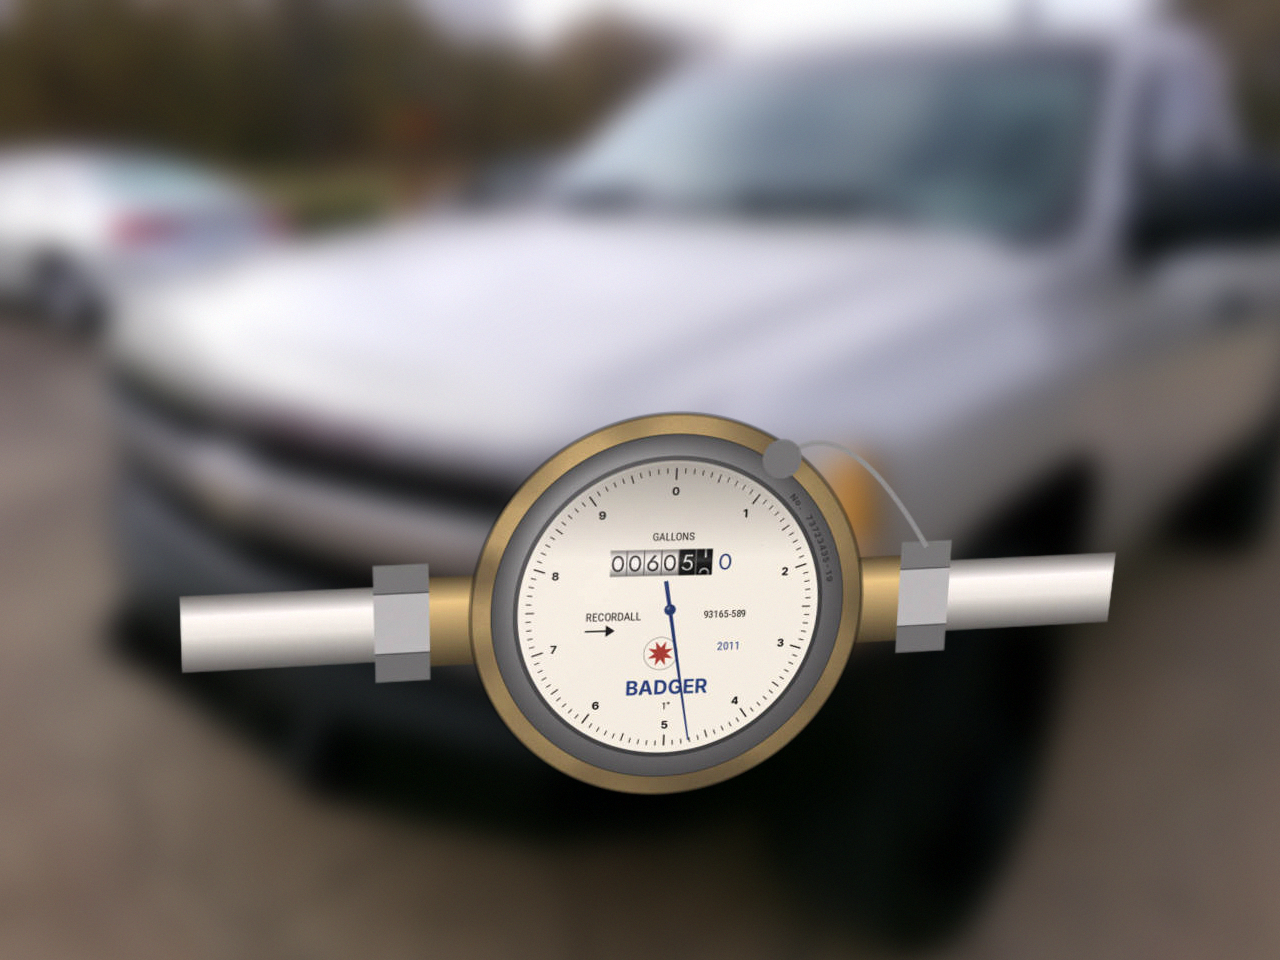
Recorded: 60514.7gal
